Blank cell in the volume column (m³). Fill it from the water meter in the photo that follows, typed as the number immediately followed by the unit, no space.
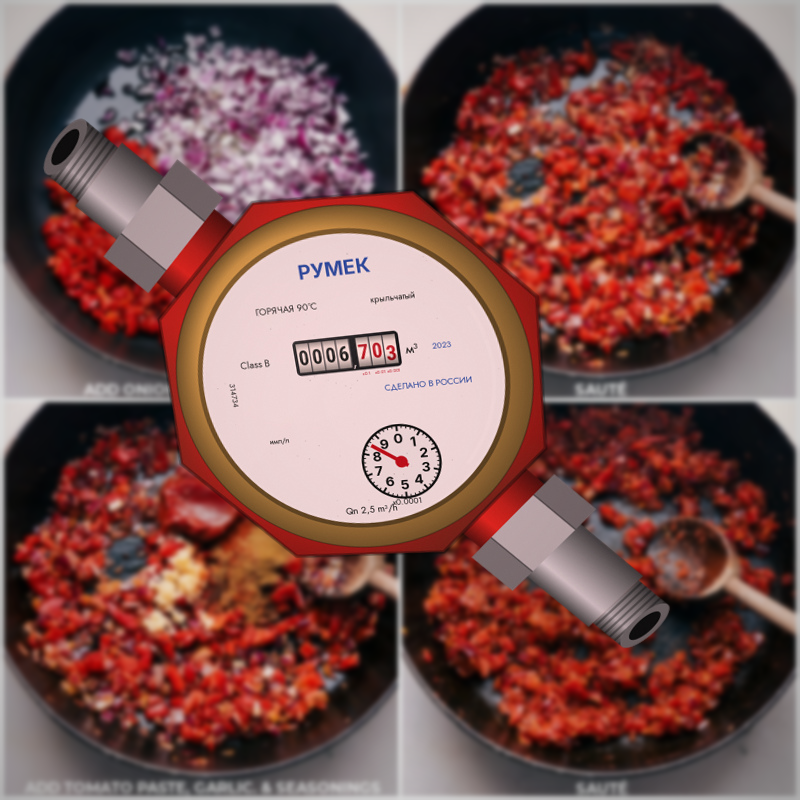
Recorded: 6.7028m³
